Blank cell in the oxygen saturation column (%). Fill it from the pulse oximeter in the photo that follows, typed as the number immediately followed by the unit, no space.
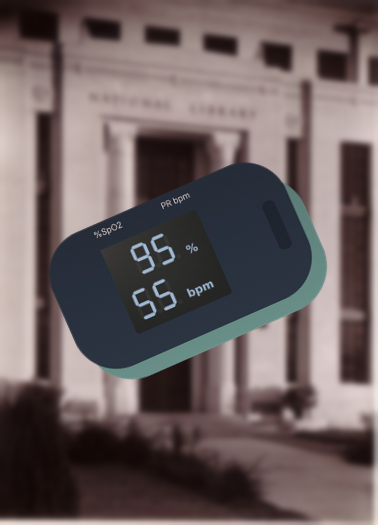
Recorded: 95%
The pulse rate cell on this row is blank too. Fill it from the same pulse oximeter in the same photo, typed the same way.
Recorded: 55bpm
